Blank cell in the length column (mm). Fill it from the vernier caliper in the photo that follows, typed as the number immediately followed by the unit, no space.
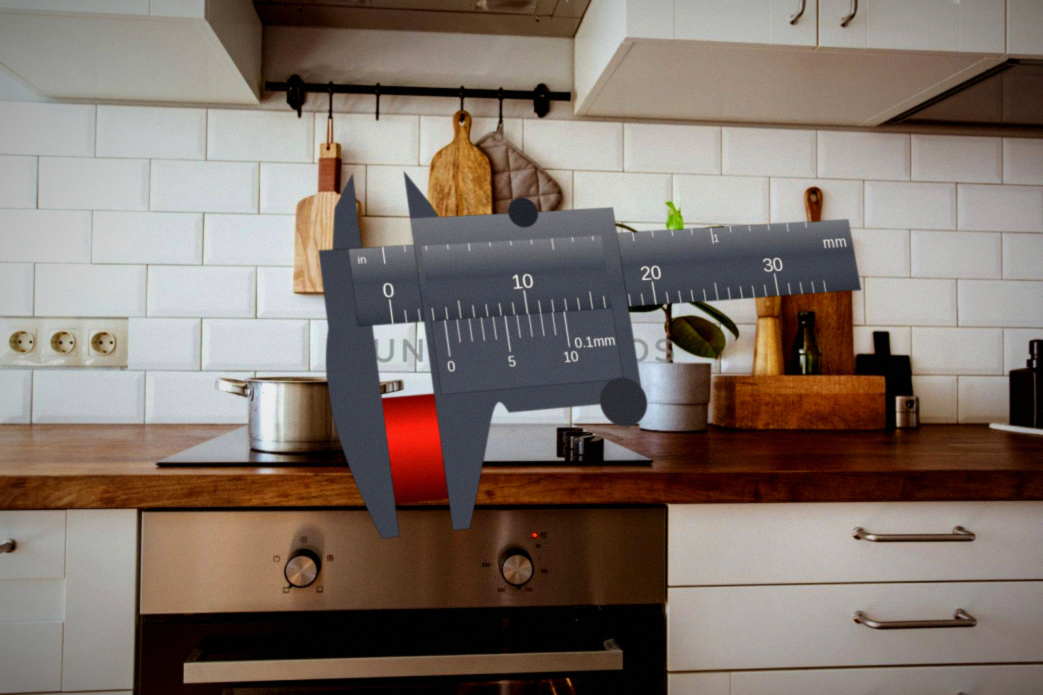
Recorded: 3.8mm
